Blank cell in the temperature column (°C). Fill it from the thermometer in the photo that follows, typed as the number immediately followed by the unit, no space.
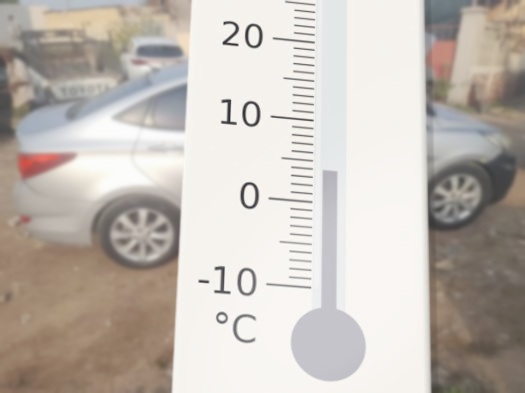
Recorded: 4°C
